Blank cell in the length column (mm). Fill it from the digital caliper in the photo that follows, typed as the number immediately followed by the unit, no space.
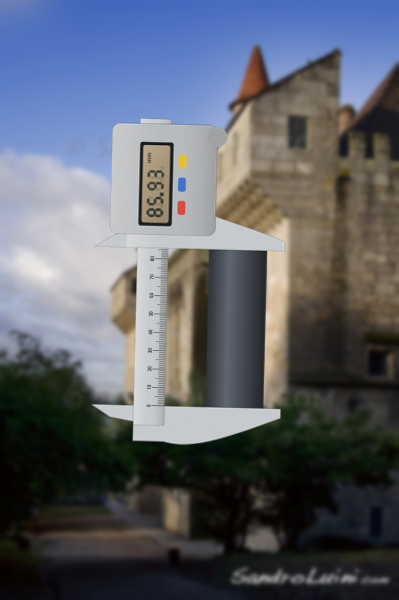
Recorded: 85.93mm
